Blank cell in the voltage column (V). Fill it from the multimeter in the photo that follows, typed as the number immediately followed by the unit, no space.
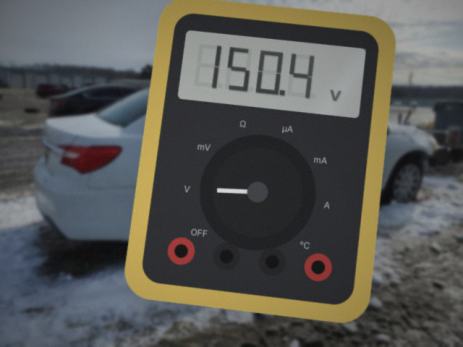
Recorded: 150.4V
